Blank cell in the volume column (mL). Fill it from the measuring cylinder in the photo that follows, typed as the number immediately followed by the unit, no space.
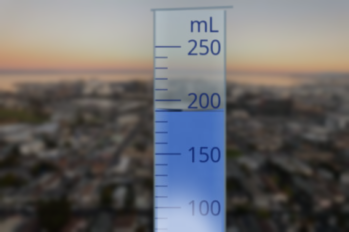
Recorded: 190mL
